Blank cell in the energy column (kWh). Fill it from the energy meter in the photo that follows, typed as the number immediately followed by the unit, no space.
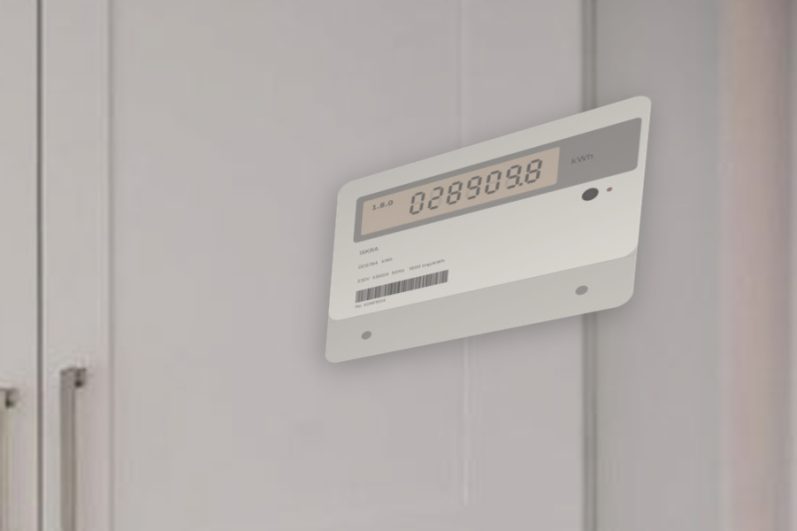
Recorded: 28909.8kWh
